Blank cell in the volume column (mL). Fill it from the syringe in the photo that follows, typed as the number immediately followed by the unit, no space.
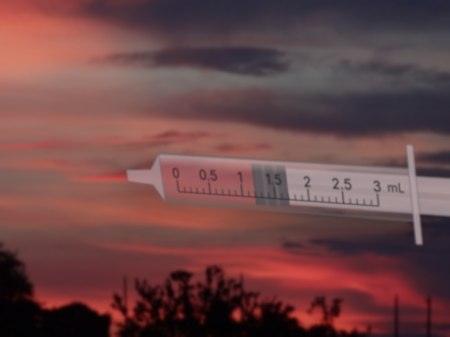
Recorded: 1.2mL
